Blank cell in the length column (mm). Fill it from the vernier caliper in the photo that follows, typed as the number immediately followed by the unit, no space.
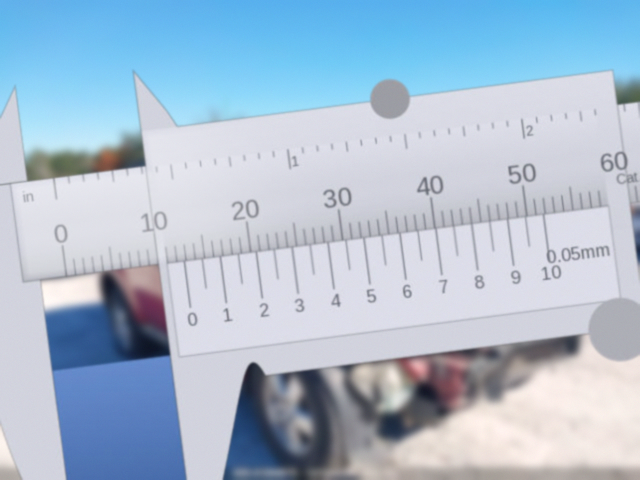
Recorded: 12.8mm
